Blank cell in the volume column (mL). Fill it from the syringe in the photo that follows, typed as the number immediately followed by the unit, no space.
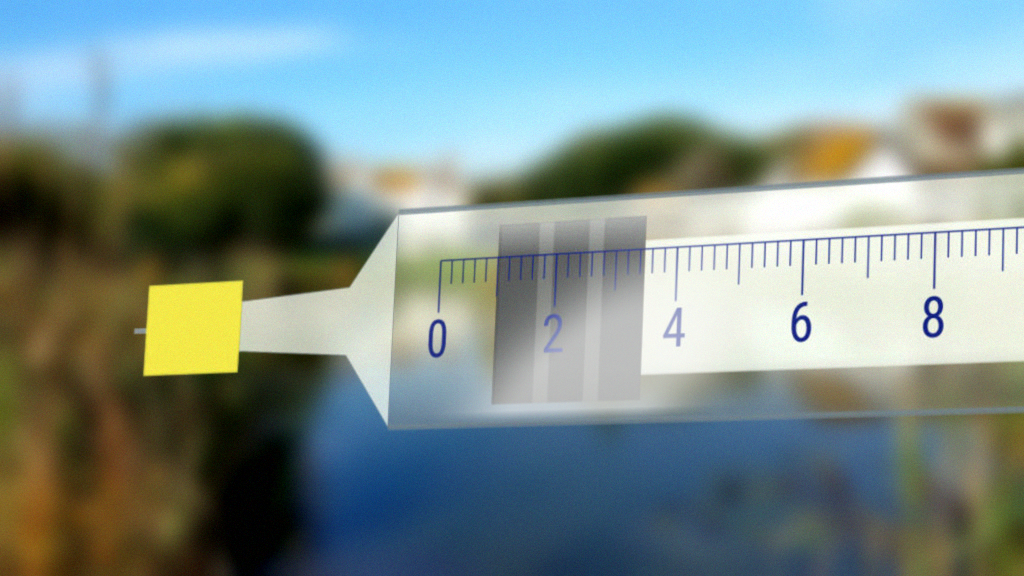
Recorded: 1mL
